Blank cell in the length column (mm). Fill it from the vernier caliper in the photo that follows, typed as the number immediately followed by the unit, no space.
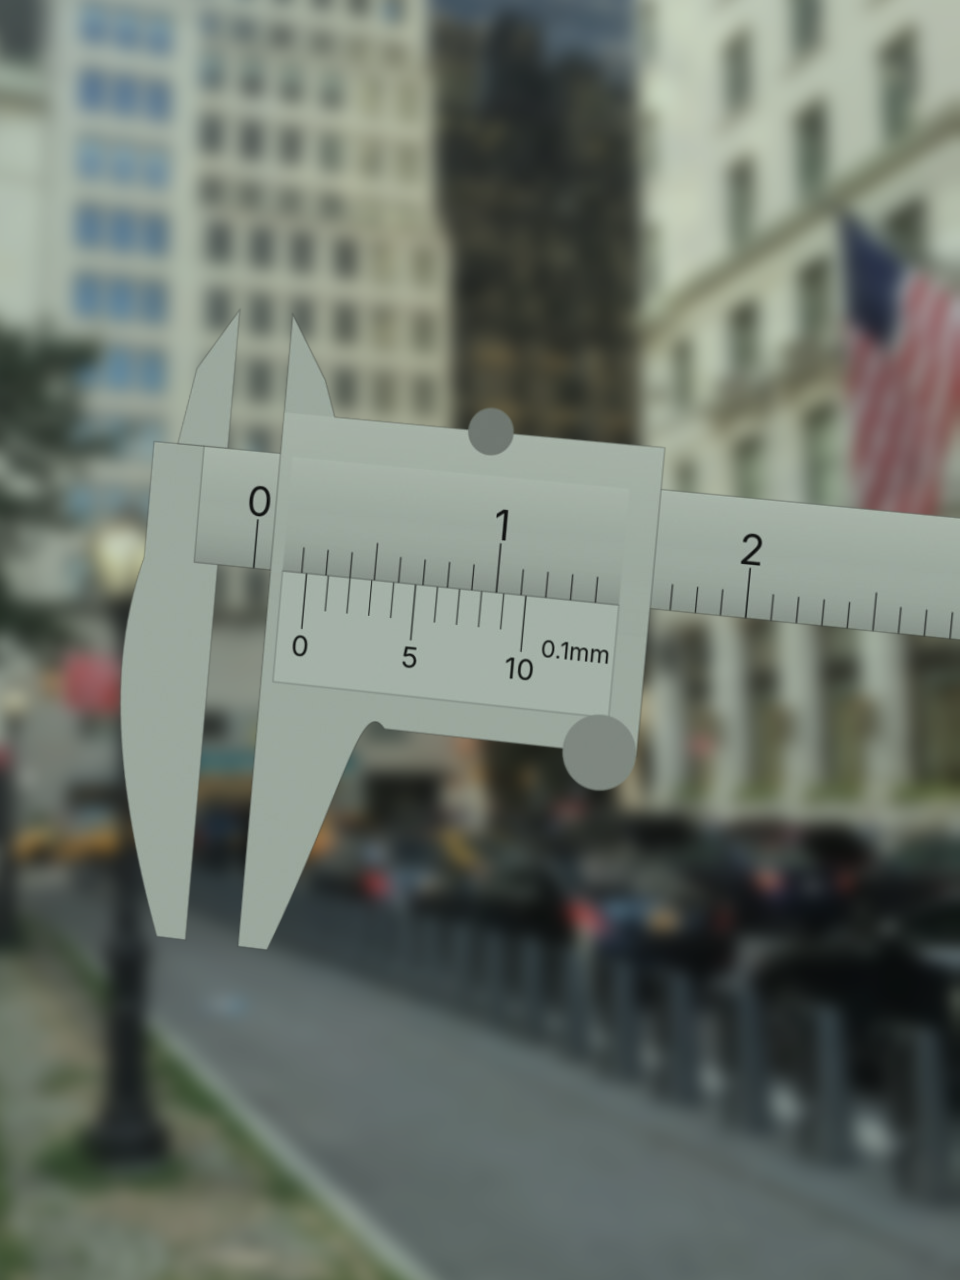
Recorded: 2.2mm
